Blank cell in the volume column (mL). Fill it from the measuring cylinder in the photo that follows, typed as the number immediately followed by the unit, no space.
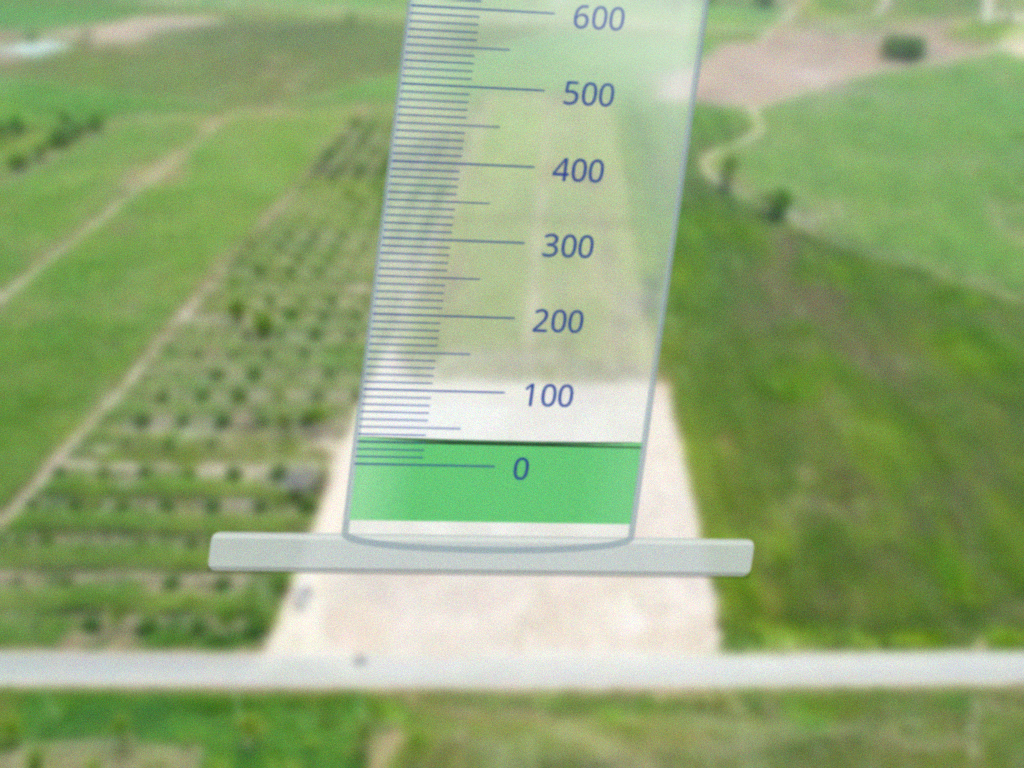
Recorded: 30mL
